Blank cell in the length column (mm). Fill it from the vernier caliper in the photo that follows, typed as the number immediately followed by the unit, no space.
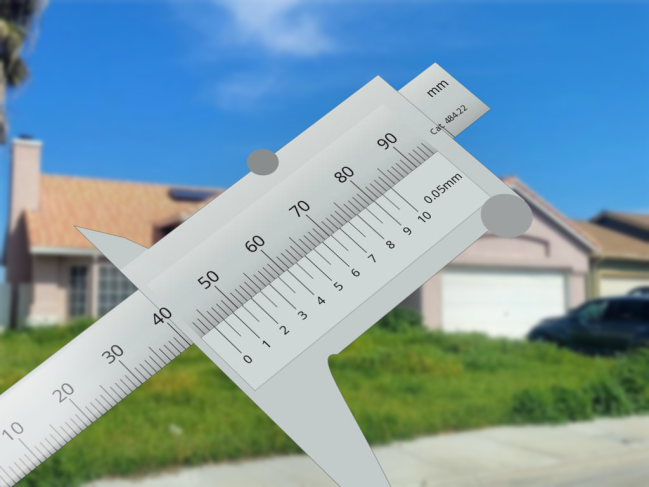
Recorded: 45.0mm
